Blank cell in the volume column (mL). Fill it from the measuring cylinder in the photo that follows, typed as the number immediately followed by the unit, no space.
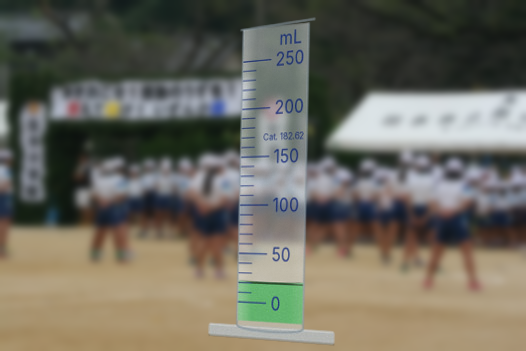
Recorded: 20mL
